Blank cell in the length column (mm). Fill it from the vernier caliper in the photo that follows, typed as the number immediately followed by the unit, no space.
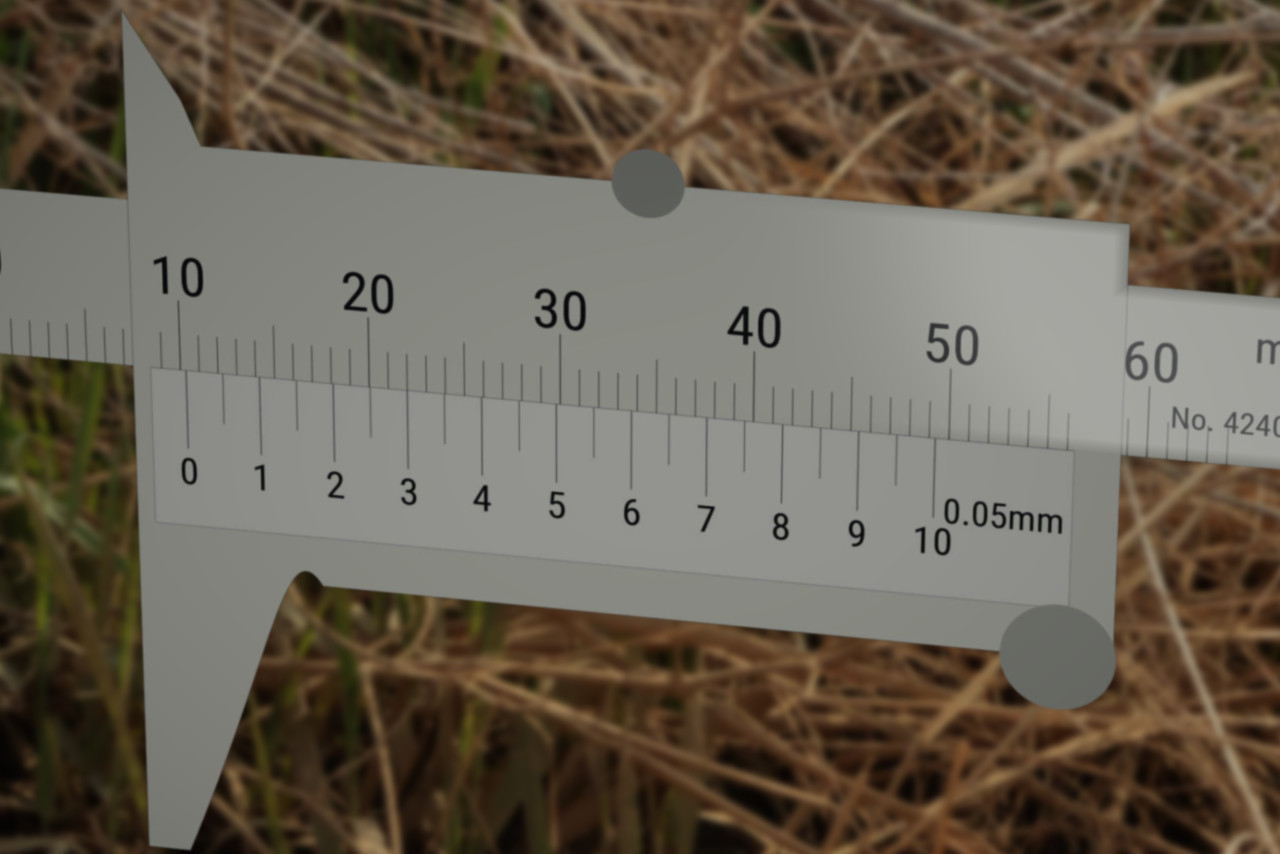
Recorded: 10.3mm
